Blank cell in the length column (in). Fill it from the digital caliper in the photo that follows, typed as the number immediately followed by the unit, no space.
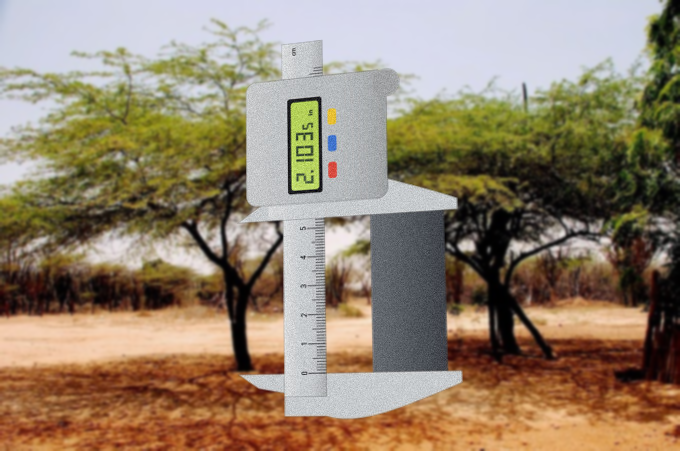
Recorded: 2.1035in
